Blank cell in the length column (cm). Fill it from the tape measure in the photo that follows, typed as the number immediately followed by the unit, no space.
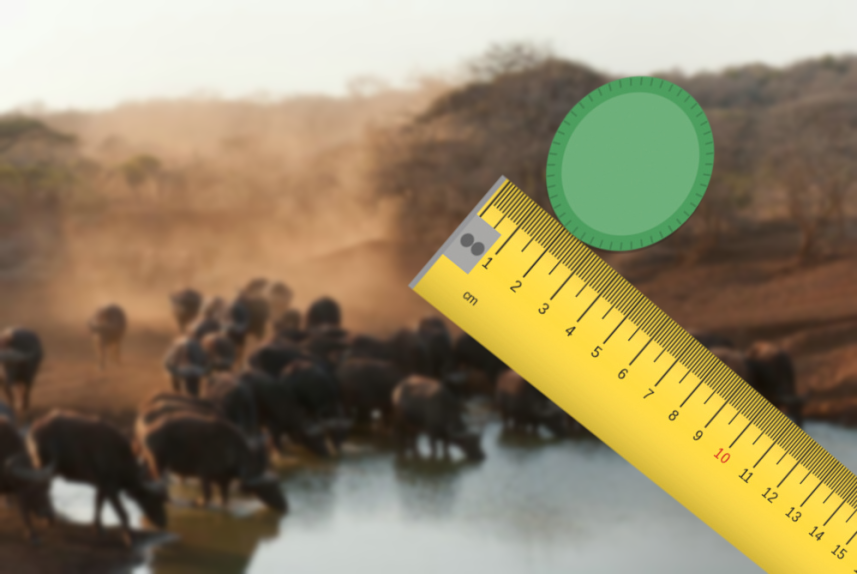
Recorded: 4.5cm
